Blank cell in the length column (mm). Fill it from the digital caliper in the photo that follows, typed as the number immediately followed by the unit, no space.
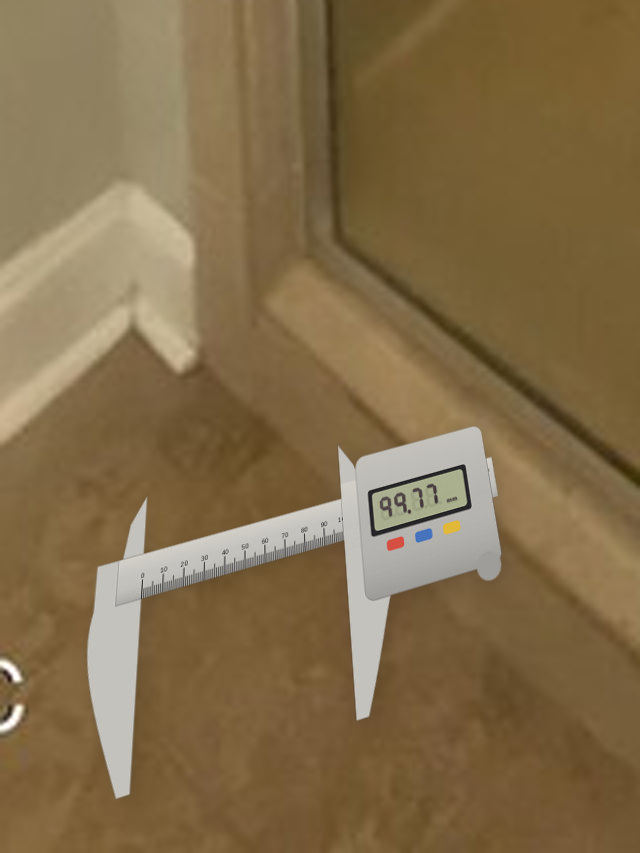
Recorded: 99.77mm
